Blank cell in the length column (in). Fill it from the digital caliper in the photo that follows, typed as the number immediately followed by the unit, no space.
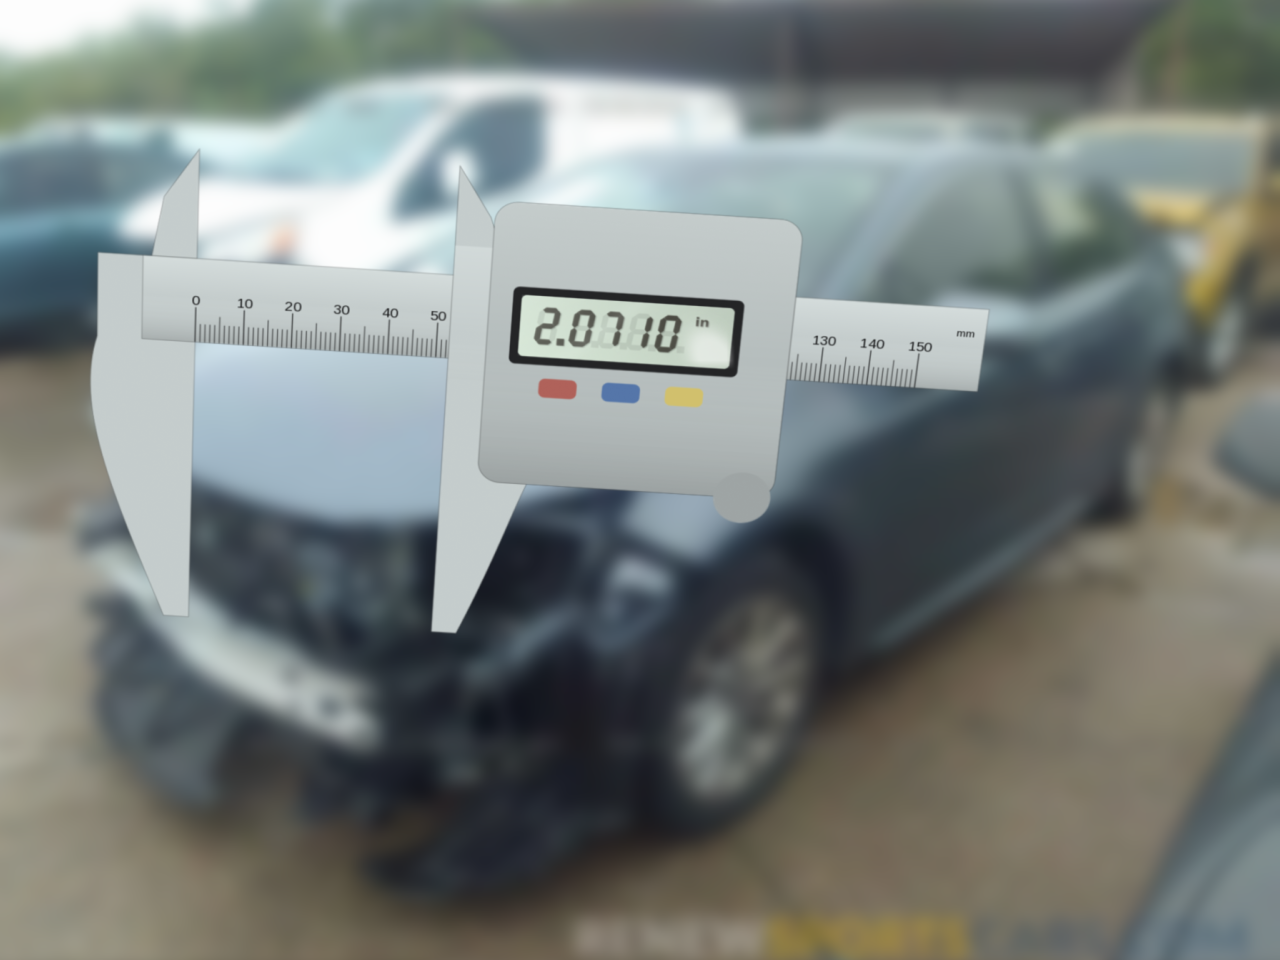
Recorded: 2.0710in
